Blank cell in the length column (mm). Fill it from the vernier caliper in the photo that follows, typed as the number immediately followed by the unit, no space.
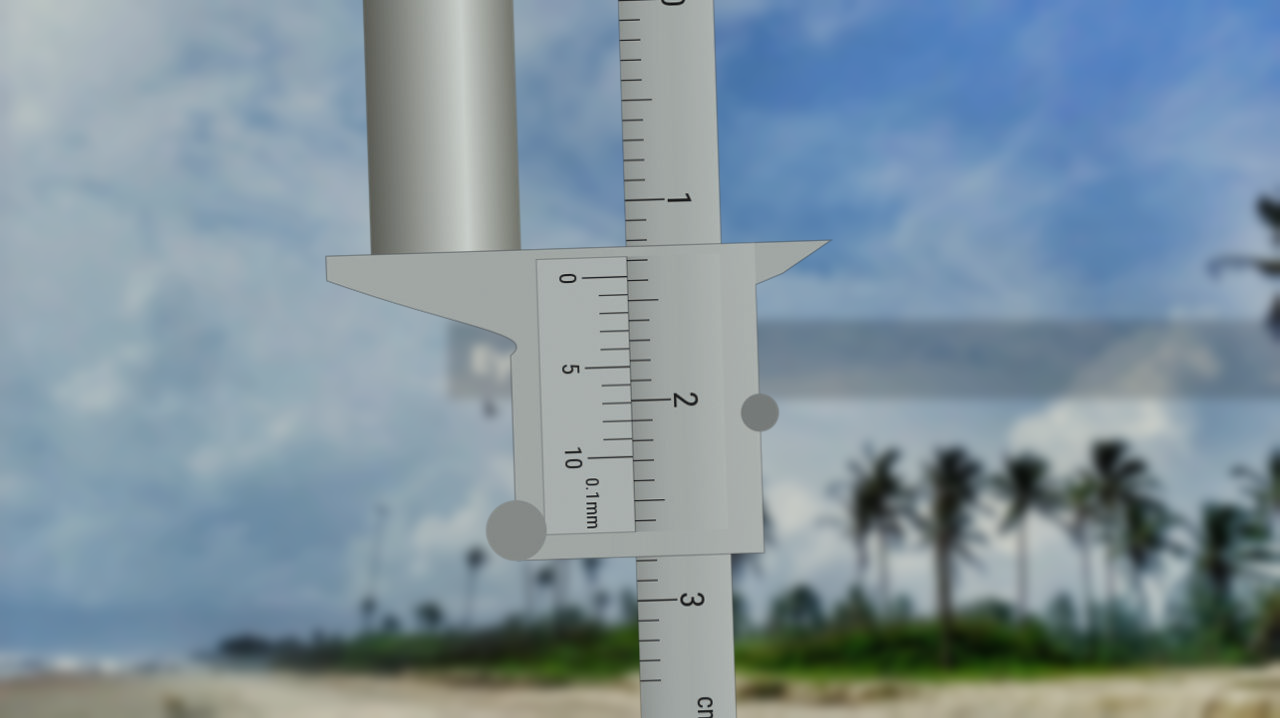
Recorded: 13.8mm
